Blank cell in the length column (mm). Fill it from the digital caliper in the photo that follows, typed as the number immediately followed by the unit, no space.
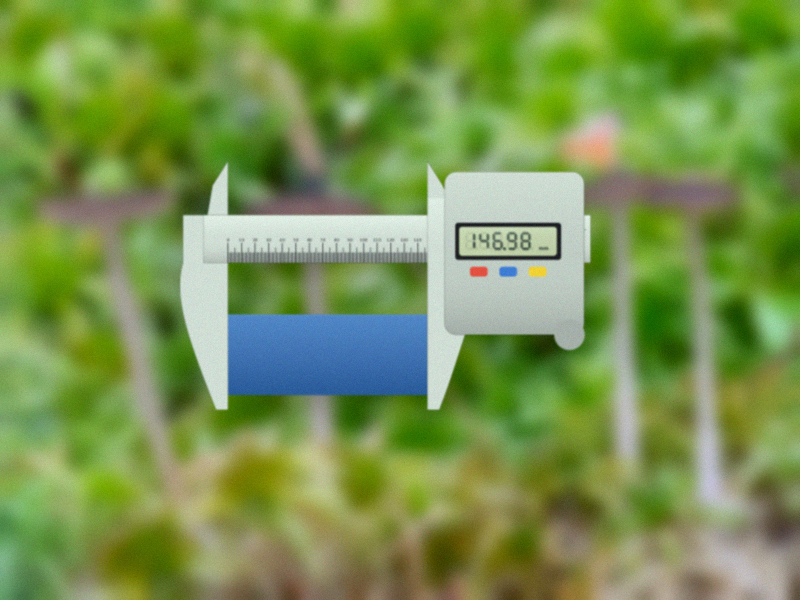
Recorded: 146.98mm
